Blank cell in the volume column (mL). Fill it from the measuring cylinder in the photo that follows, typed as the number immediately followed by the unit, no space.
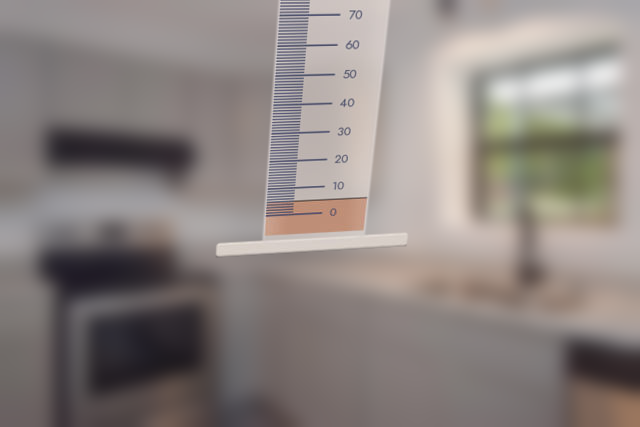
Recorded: 5mL
